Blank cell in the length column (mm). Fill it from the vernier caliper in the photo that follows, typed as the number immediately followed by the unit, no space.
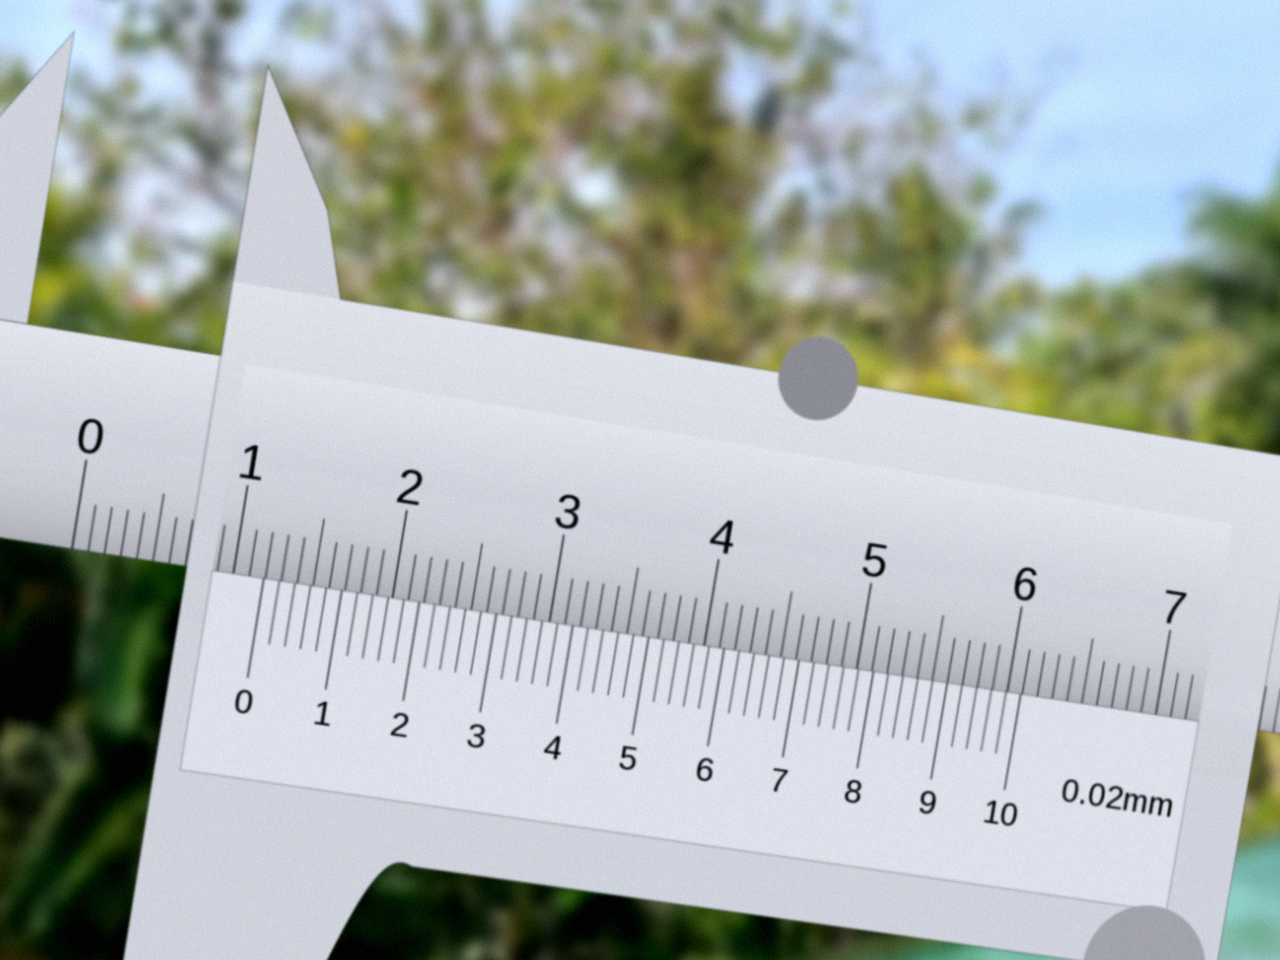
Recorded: 11.9mm
